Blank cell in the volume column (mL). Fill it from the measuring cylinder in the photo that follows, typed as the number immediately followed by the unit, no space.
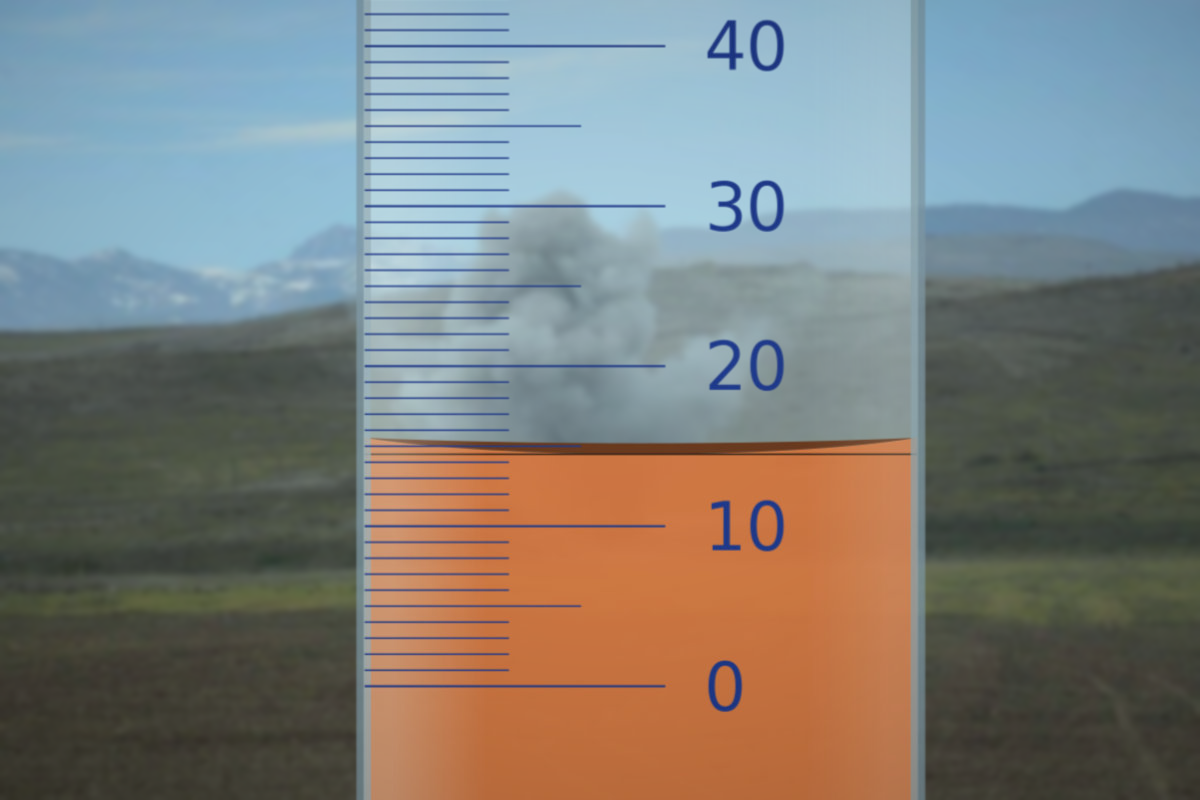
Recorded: 14.5mL
